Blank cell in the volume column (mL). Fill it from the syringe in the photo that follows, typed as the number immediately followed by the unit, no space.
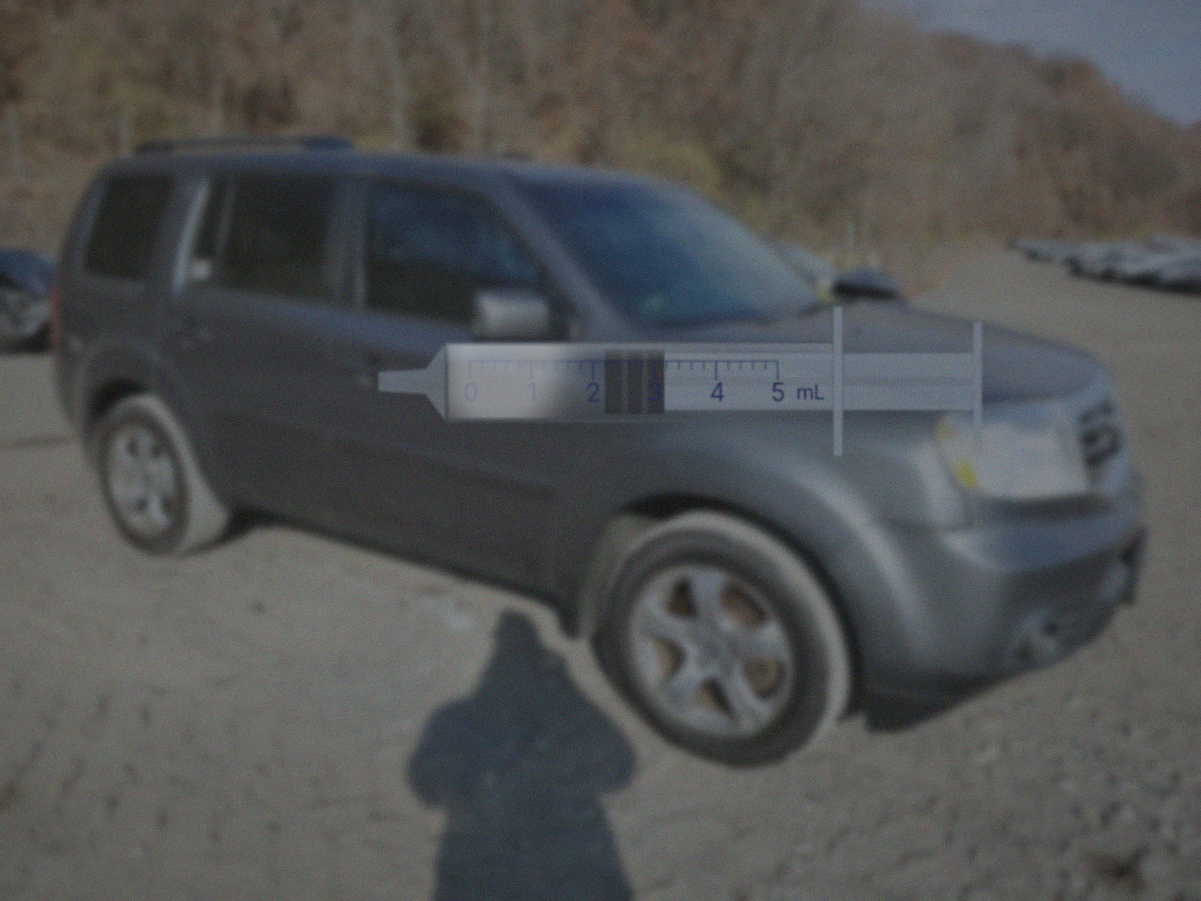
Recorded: 2.2mL
